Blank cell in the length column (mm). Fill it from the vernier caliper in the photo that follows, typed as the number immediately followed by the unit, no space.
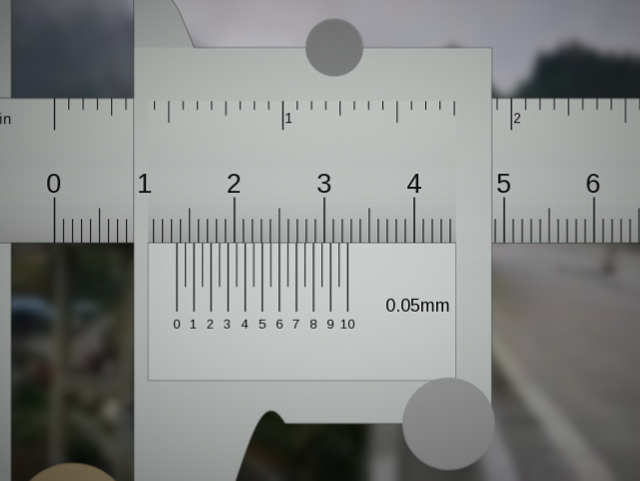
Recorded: 13.6mm
